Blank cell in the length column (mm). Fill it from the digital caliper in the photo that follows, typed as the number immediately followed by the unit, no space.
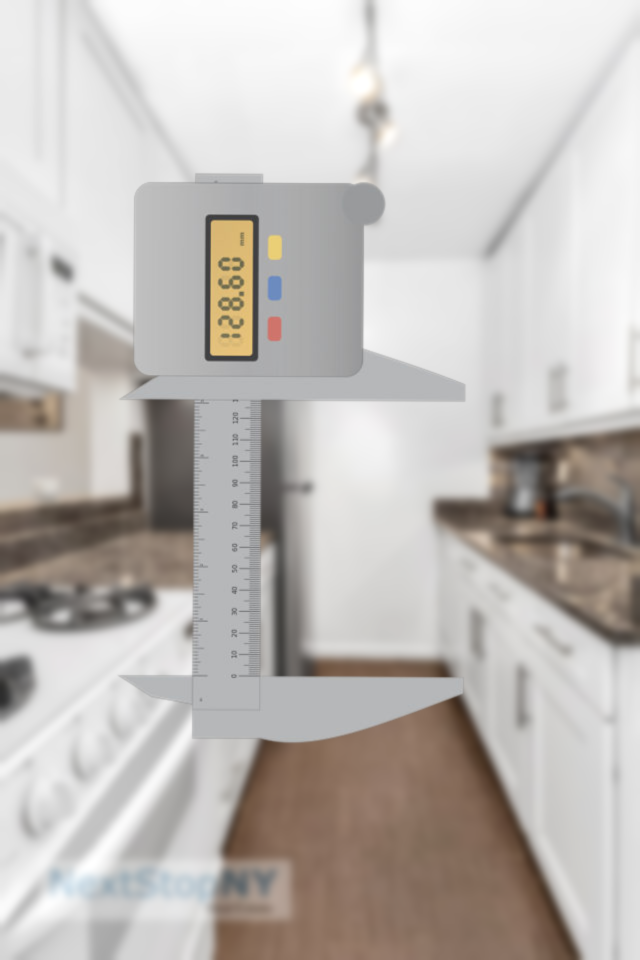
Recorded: 128.60mm
